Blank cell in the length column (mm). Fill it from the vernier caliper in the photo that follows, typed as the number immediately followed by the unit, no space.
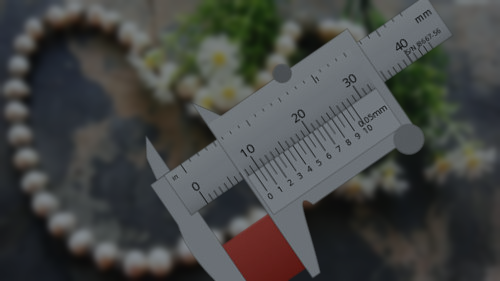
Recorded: 9.0mm
